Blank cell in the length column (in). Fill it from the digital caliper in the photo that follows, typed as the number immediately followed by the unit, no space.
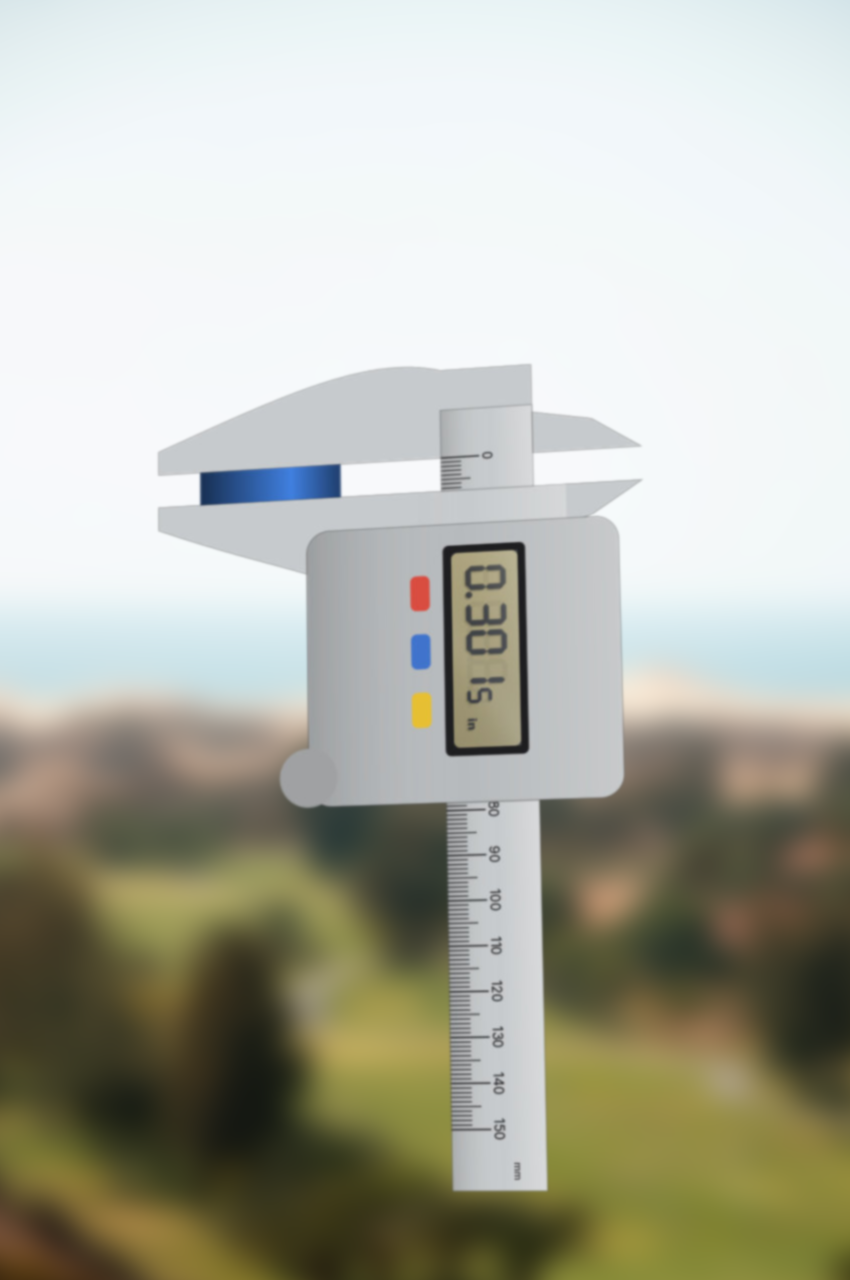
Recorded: 0.3015in
